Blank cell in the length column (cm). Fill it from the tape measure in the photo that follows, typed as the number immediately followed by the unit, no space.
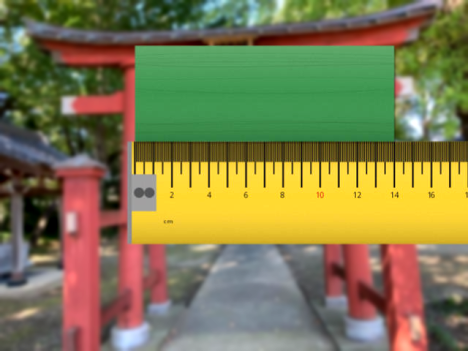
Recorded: 14cm
